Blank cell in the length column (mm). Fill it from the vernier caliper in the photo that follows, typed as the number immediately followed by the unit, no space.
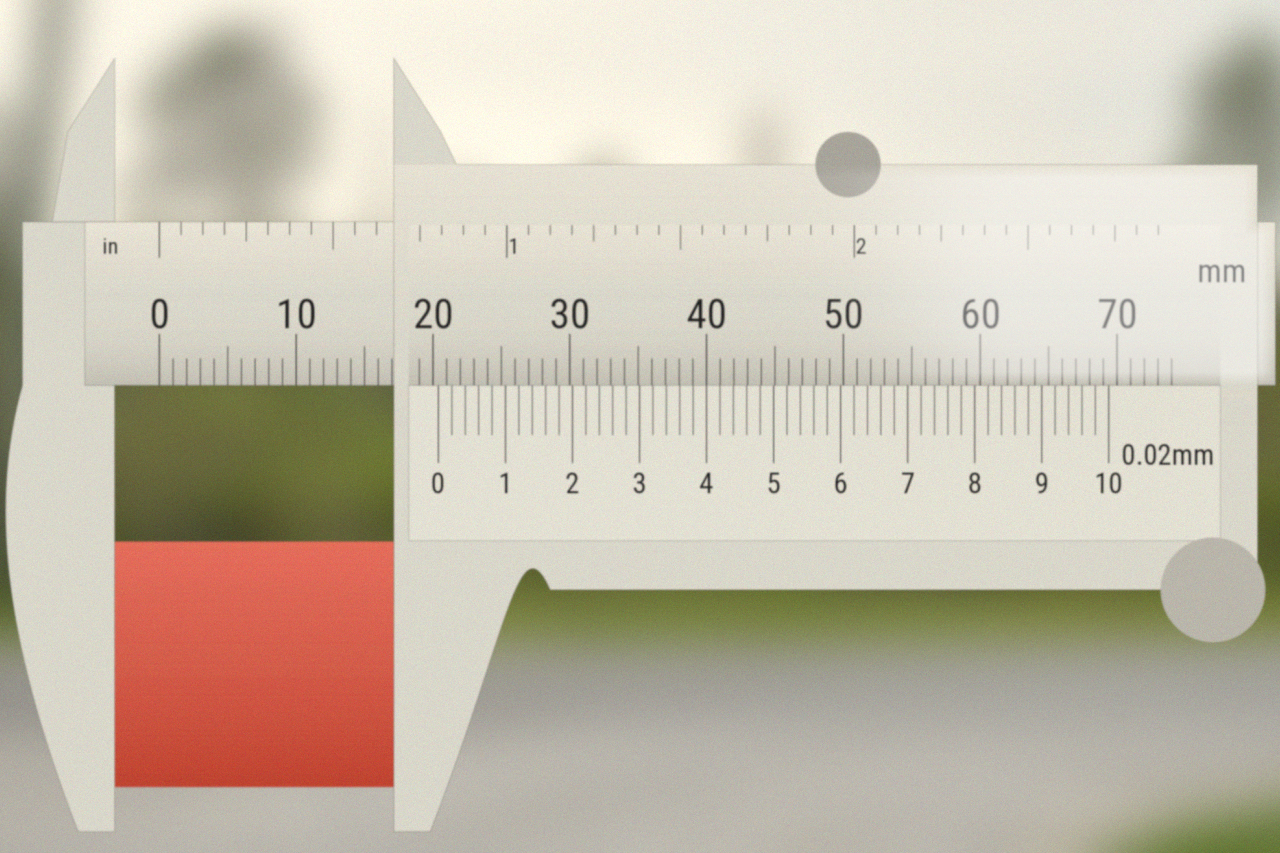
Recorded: 20.4mm
